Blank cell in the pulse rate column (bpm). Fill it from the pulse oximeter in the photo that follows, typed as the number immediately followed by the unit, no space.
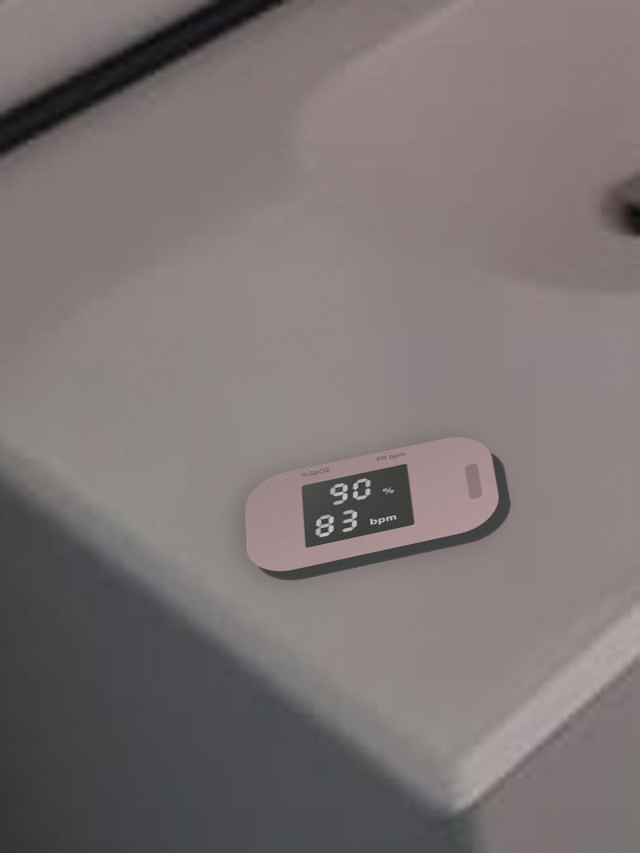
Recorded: 83bpm
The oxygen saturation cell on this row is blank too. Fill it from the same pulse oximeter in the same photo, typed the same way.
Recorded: 90%
